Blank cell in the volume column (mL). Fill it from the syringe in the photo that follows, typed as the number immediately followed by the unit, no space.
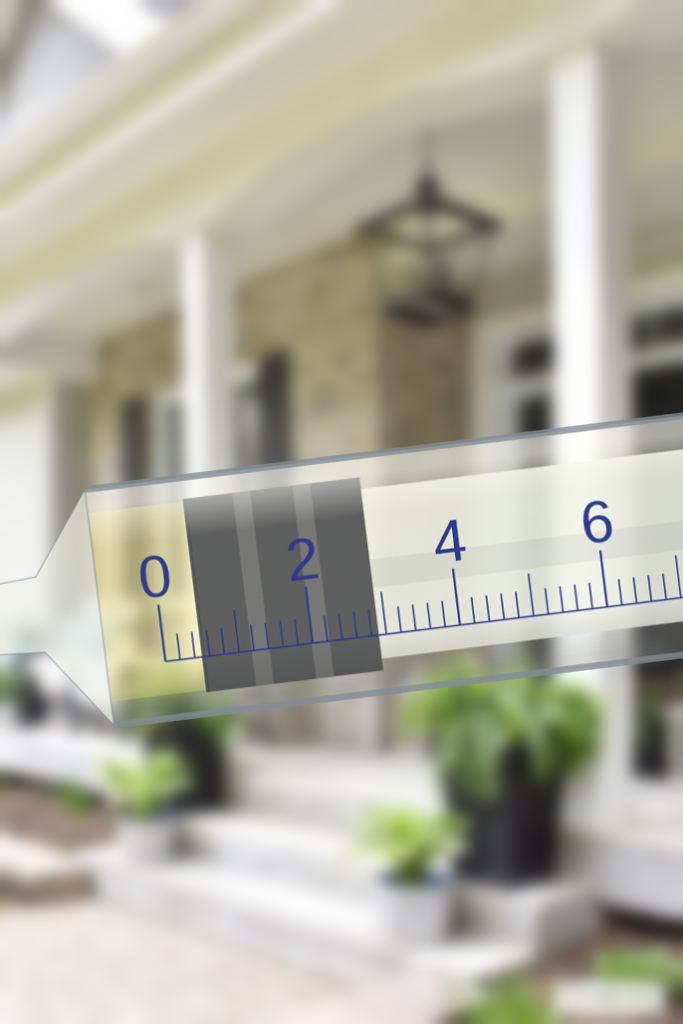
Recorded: 0.5mL
